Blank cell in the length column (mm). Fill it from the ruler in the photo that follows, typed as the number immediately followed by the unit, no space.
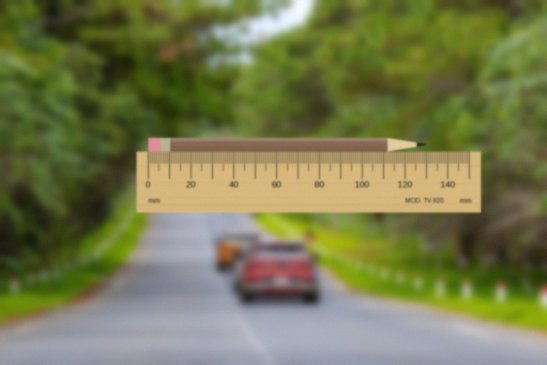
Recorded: 130mm
